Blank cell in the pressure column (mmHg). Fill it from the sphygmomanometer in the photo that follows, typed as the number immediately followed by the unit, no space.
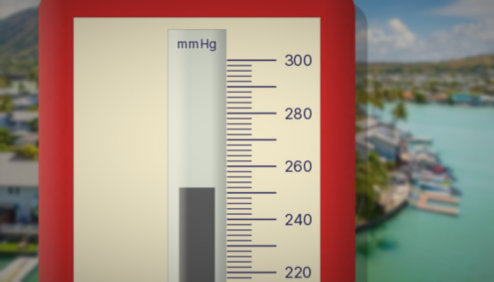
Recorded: 252mmHg
